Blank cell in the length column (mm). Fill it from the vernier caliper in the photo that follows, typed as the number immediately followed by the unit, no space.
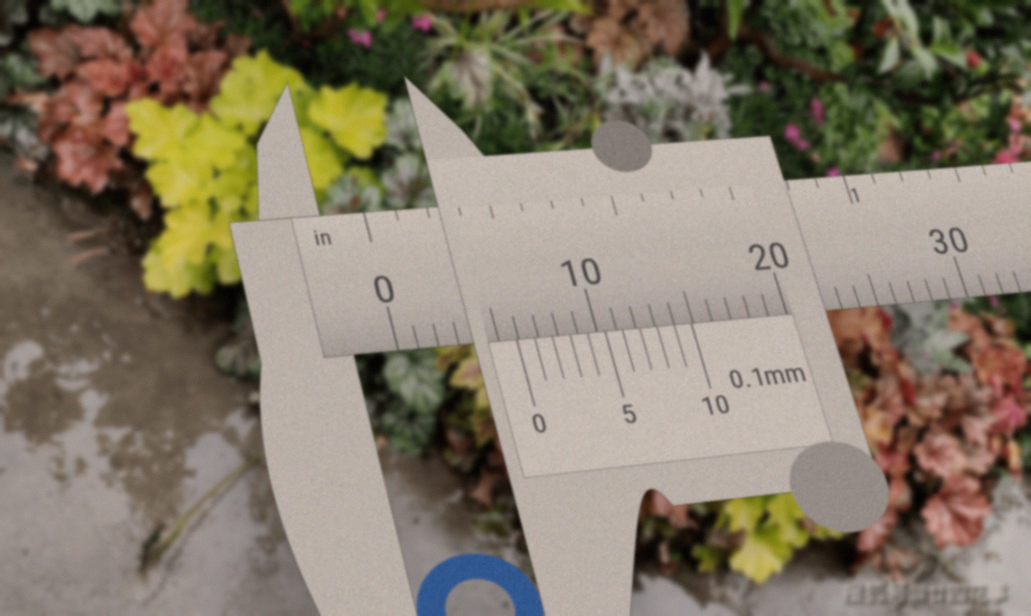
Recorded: 5.9mm
